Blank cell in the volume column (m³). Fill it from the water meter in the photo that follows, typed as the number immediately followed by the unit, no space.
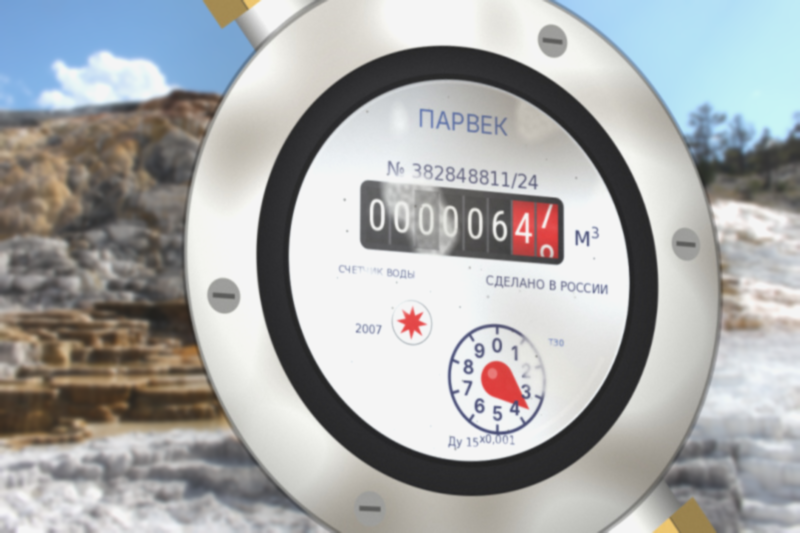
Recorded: 6.473m³
